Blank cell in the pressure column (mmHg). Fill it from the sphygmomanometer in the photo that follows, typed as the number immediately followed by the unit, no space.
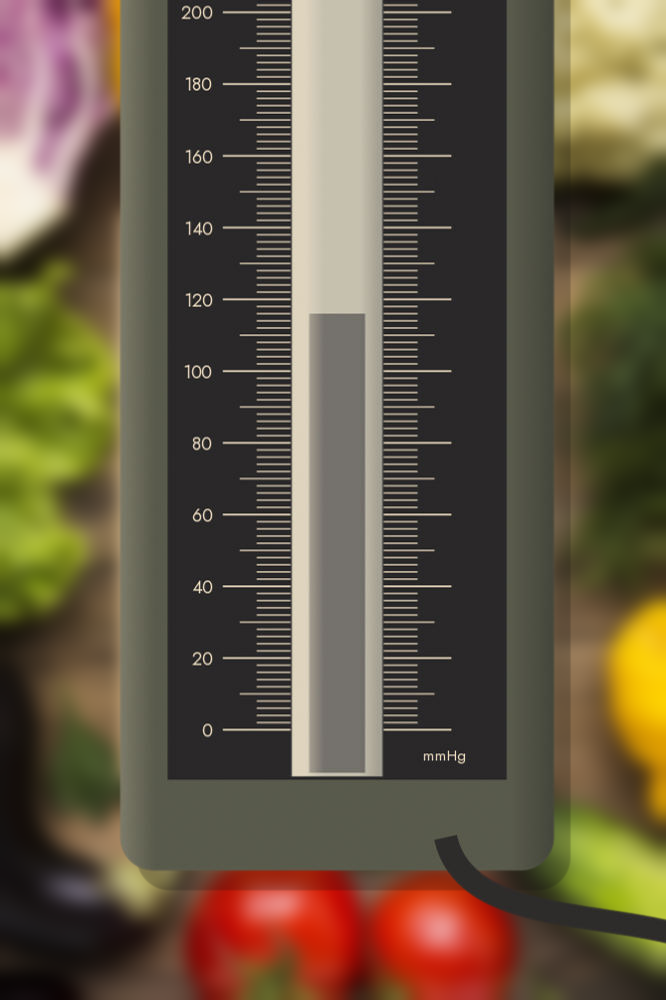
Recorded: 116mmHg
